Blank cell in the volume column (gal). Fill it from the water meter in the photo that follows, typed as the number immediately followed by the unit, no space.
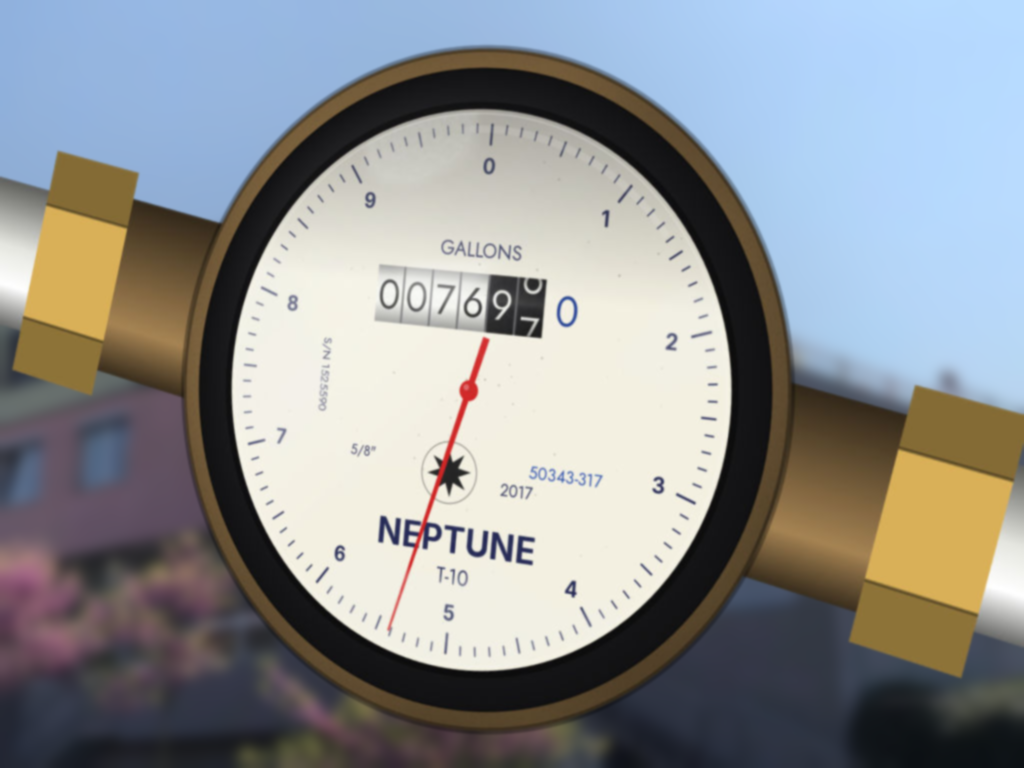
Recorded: 76965.4gal
